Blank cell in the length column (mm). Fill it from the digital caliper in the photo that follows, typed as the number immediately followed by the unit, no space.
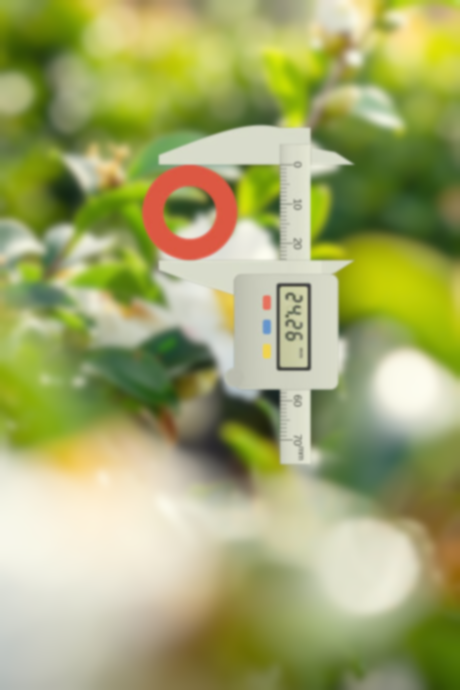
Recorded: 24.26mm
